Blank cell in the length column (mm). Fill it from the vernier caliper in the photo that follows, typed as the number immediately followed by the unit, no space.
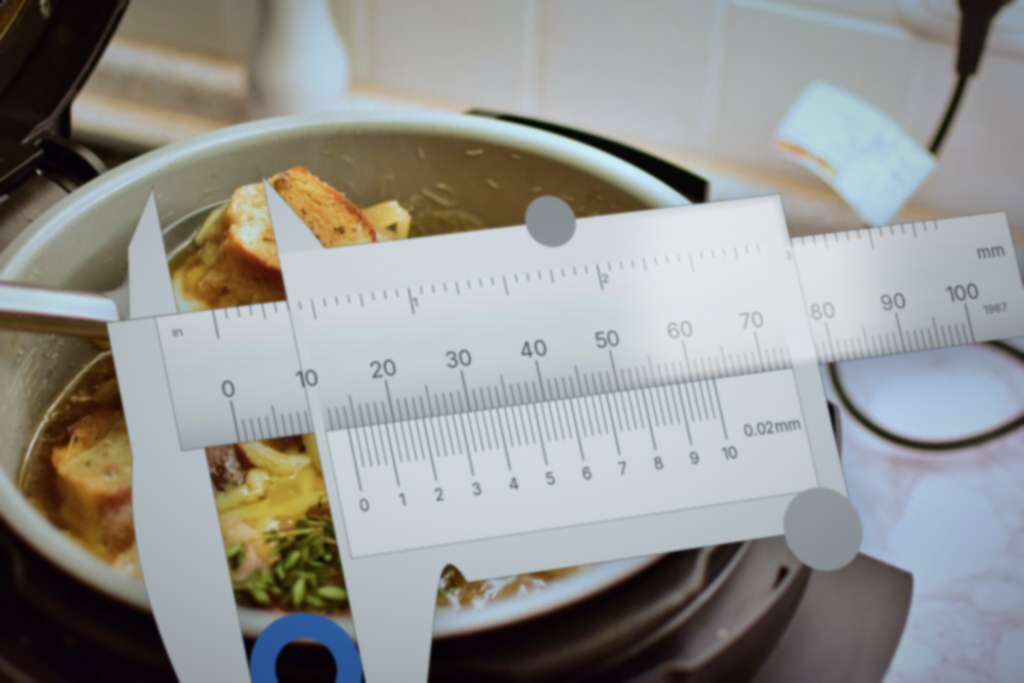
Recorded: 14.0mm
